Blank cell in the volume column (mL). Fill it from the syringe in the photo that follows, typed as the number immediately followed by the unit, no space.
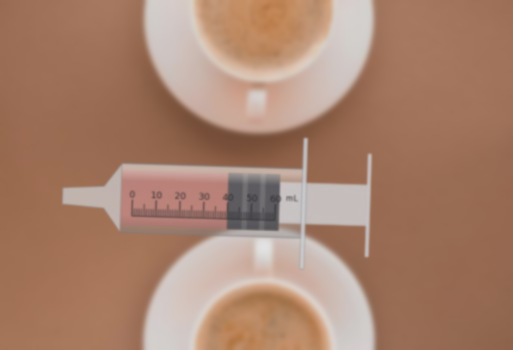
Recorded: 40mL
